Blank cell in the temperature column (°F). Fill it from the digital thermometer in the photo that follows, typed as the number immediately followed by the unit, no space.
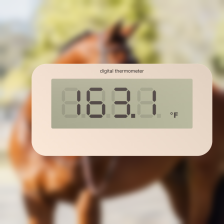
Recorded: 163.1°F
